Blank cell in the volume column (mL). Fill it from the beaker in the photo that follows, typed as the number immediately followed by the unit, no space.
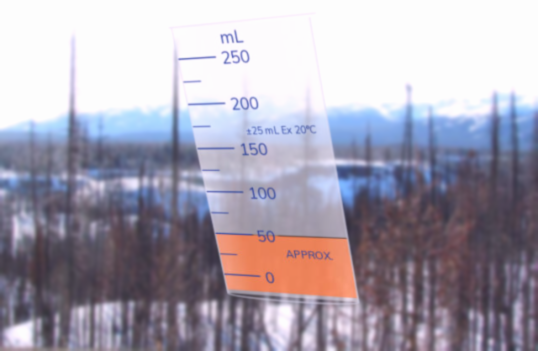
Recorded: 50mL
